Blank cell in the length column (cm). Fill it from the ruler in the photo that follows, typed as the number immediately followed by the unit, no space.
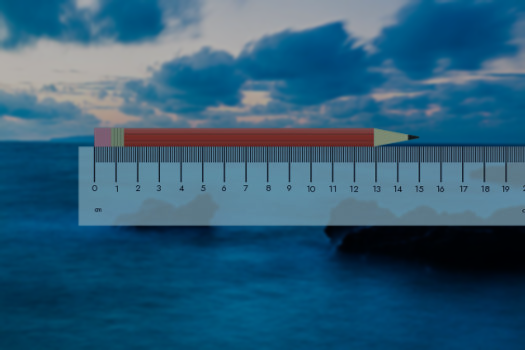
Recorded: 15cm
